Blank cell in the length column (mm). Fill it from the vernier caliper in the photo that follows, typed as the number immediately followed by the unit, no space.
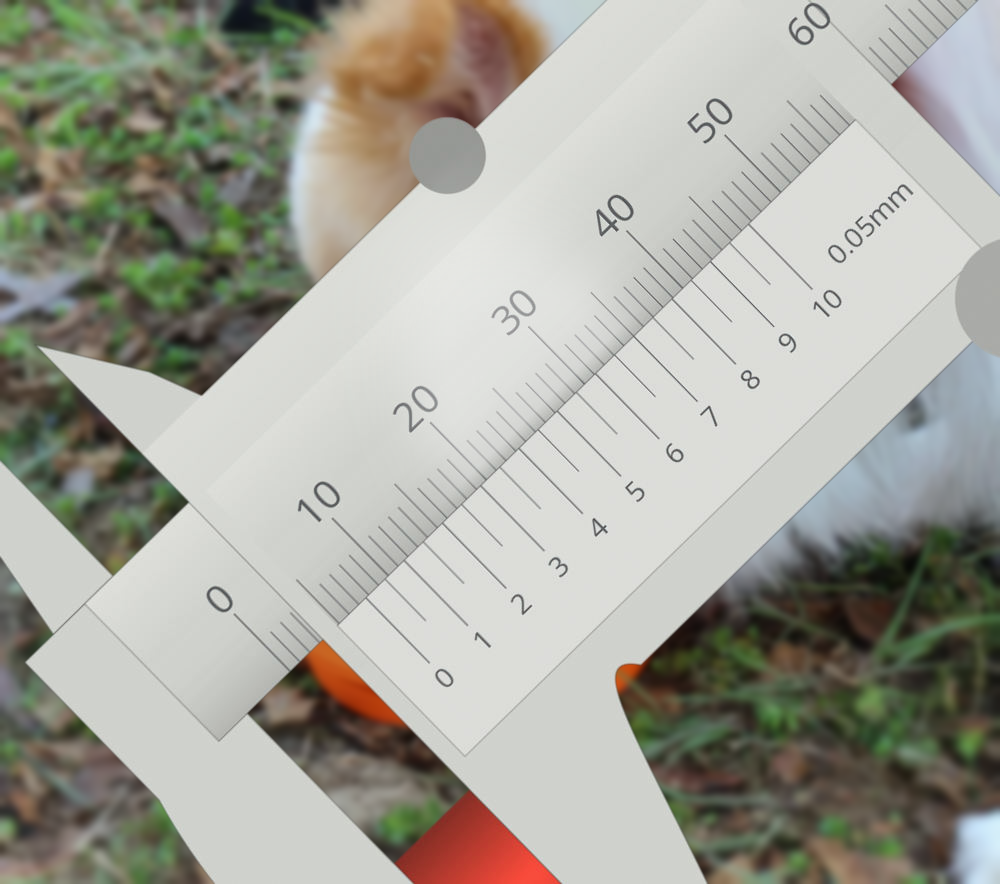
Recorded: 7.7mm
